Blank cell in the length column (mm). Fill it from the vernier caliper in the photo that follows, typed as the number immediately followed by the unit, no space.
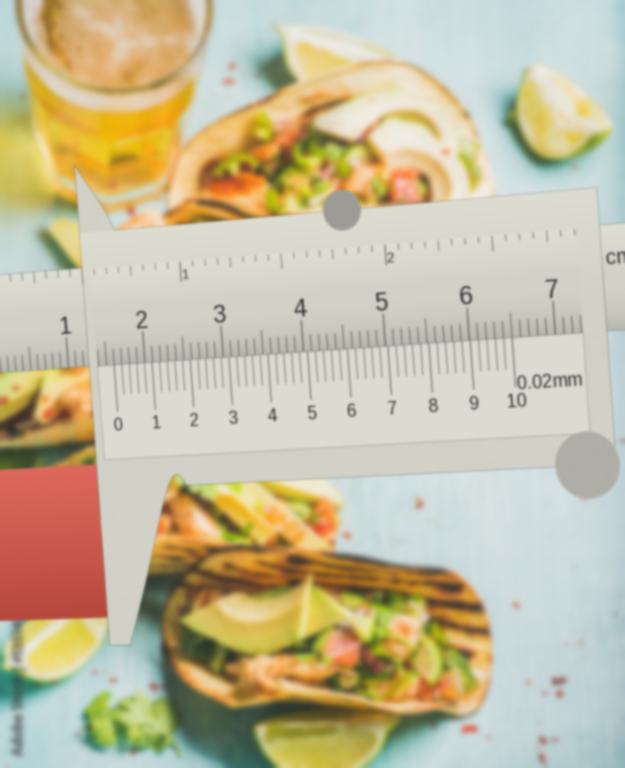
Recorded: 16.0mm
